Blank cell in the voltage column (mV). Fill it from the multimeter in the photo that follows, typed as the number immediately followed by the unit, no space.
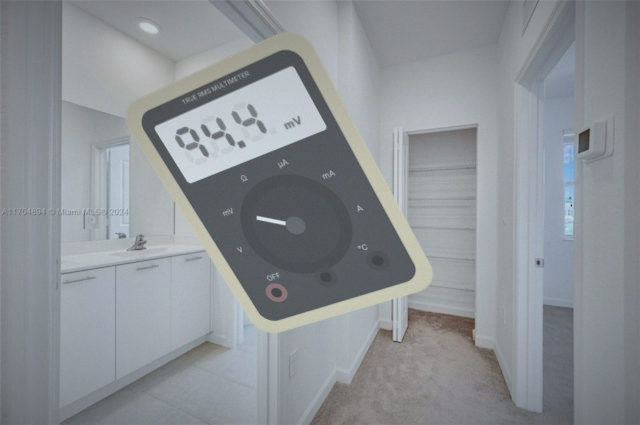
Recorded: 94.4mV
